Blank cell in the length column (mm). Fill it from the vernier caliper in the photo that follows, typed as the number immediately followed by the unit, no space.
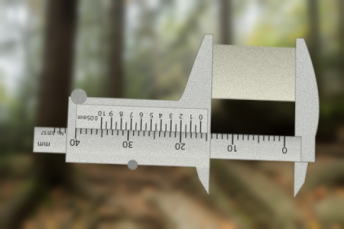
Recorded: 16.2mm
